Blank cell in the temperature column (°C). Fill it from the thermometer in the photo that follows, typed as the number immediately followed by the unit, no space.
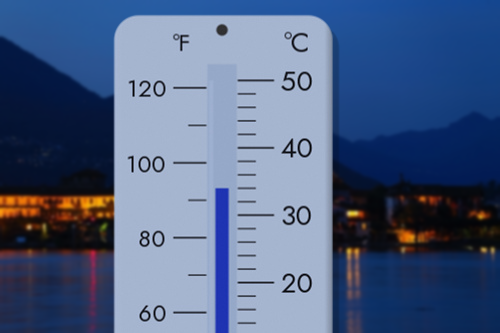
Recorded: 34°C
